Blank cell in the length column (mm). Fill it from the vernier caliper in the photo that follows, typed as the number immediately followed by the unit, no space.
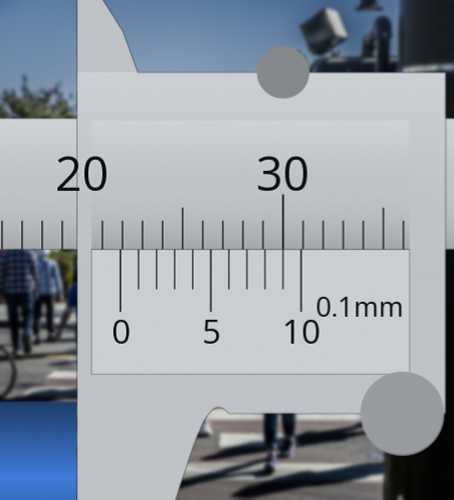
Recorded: 21.9mm
